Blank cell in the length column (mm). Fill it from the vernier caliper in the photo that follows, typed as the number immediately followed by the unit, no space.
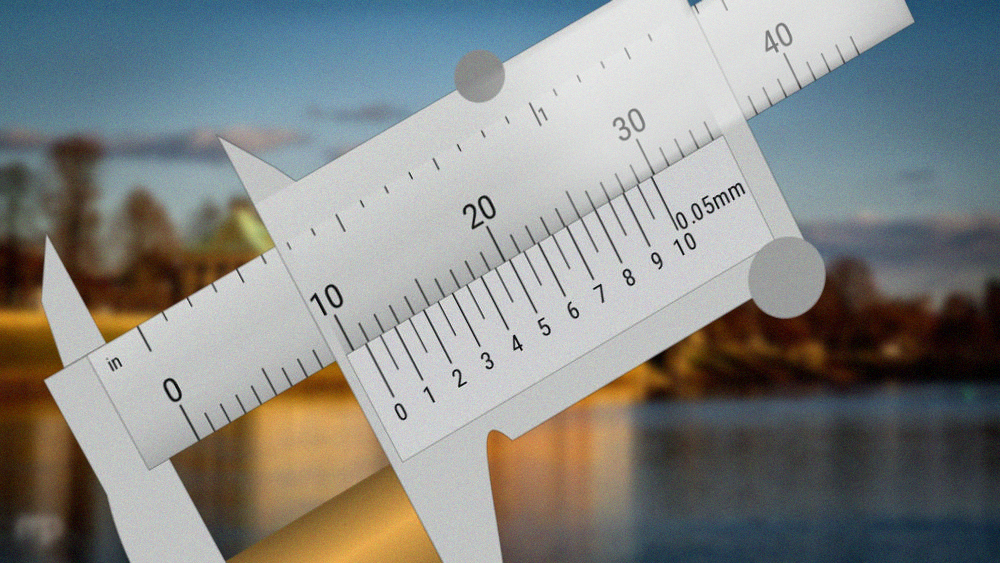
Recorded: 10.8mm
